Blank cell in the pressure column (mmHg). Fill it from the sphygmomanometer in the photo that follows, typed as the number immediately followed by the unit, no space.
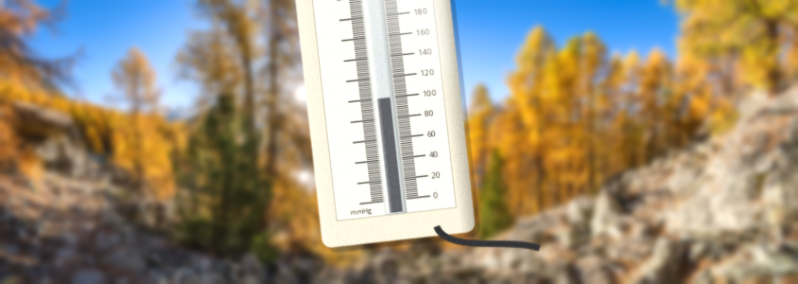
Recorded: 100mmHg
